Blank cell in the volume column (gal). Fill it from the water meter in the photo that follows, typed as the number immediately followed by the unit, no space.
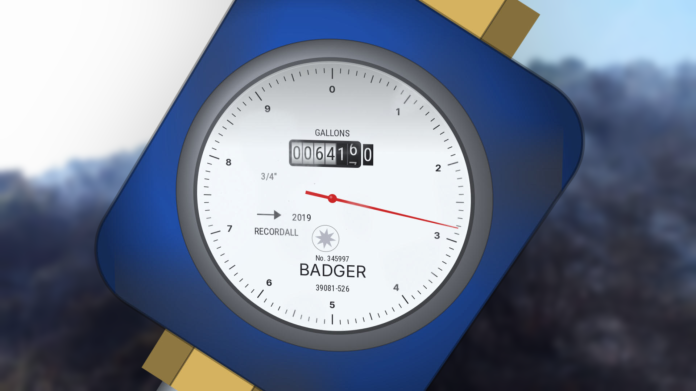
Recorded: 64162.8gal
